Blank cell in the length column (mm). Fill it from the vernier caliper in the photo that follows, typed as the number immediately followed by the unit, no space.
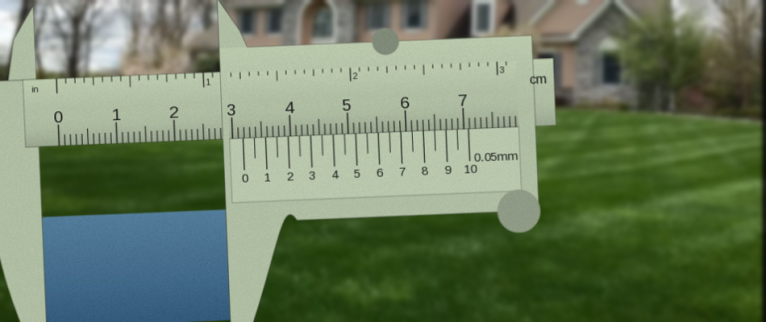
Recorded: 31.8mm
